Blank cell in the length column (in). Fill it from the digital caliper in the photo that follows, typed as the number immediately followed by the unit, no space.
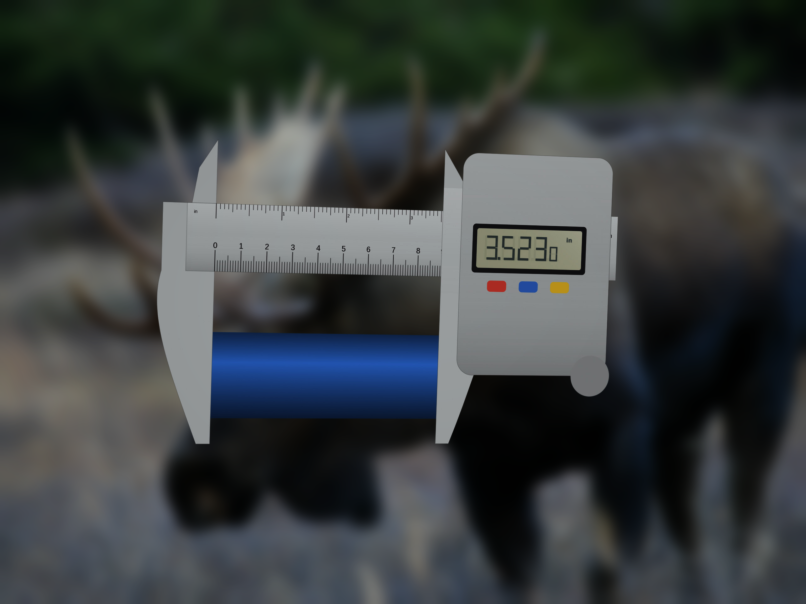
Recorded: 3.5230in
